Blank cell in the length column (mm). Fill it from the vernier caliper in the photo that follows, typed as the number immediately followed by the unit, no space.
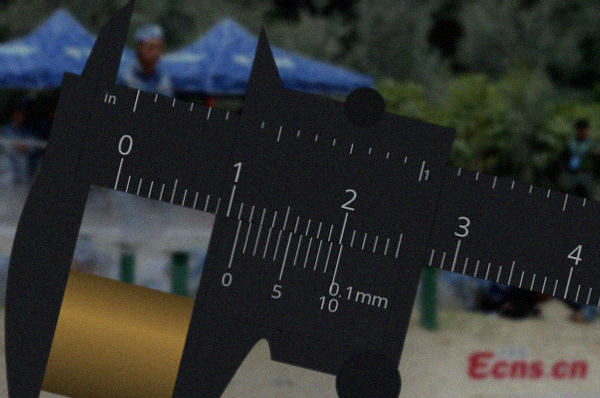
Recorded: 11.2mm
